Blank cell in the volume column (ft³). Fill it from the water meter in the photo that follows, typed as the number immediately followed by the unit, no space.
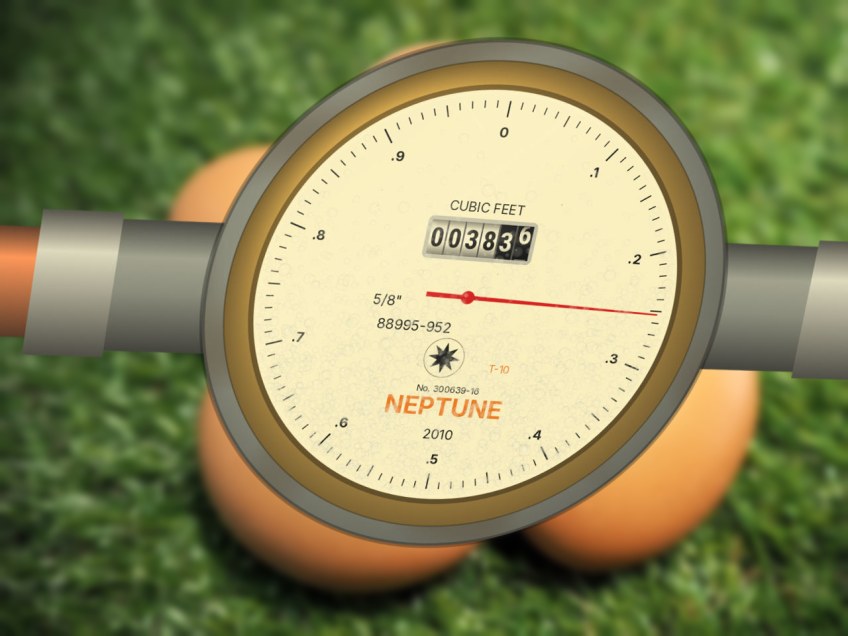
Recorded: 3836.25ft³
